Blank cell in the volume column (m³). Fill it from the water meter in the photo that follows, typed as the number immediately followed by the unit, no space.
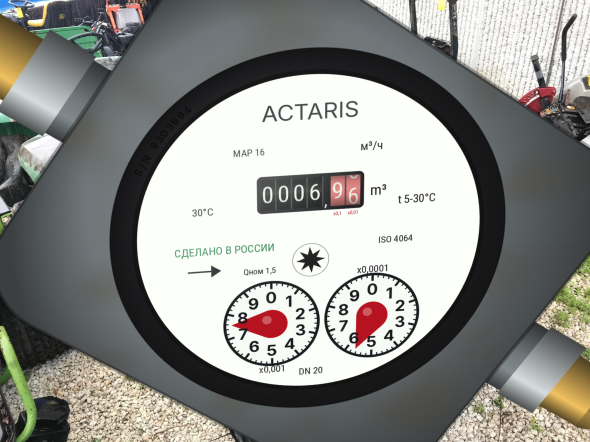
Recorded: 6.9575m³
